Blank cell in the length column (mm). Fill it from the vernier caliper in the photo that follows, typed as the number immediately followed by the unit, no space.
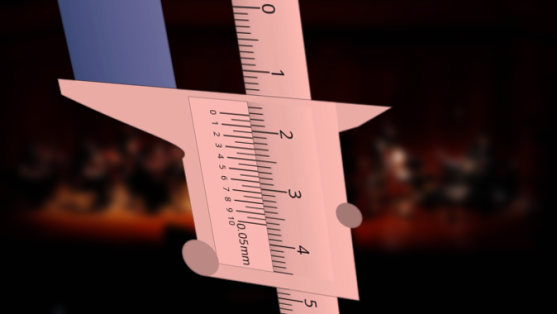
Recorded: 17.4mm
